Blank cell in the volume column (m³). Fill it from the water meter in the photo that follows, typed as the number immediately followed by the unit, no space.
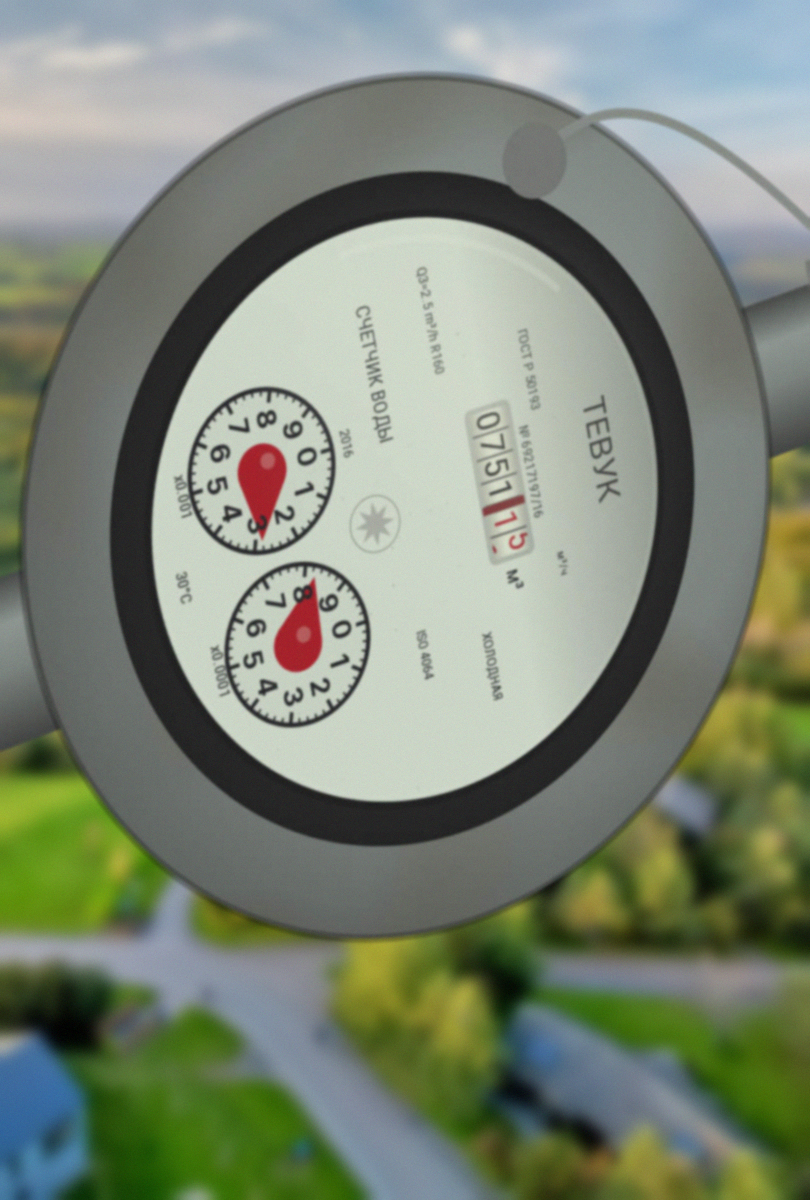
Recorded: 751.1528m³
